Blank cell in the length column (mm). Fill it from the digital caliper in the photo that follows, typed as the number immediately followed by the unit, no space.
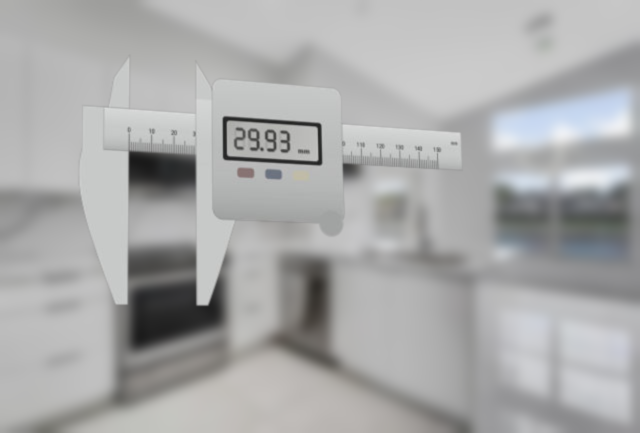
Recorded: 29.93mm
